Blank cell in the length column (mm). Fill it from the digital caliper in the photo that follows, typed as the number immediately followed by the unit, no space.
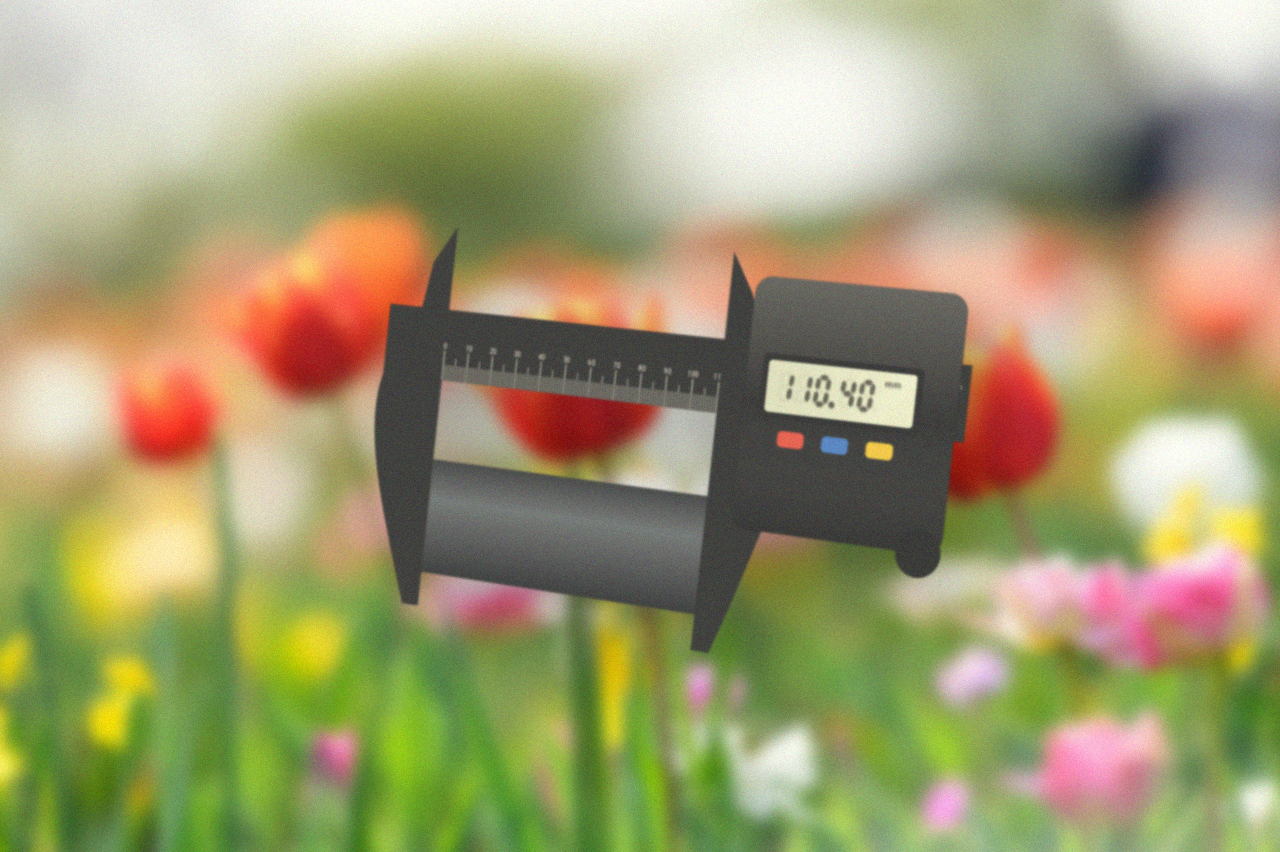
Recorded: 110.40mm
